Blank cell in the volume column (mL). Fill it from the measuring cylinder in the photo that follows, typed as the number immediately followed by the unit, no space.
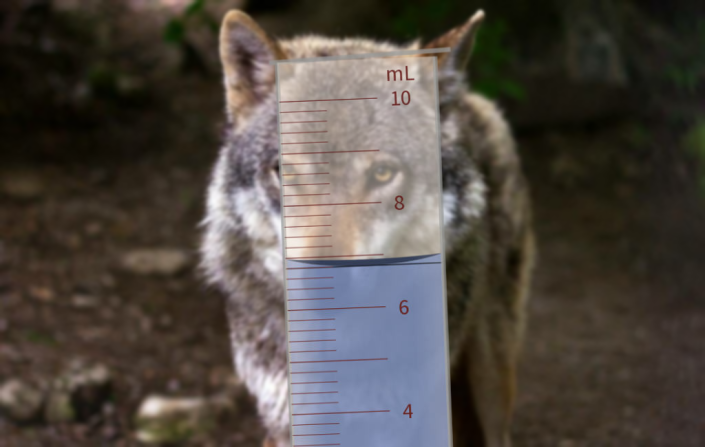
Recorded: 6.8mL
